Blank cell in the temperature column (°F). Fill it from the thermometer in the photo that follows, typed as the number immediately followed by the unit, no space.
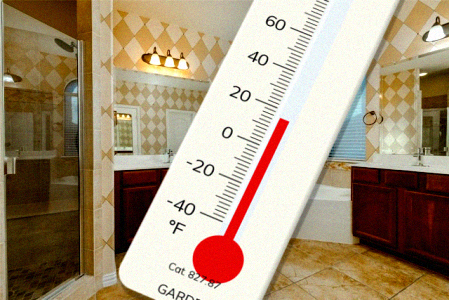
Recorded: 16°F
